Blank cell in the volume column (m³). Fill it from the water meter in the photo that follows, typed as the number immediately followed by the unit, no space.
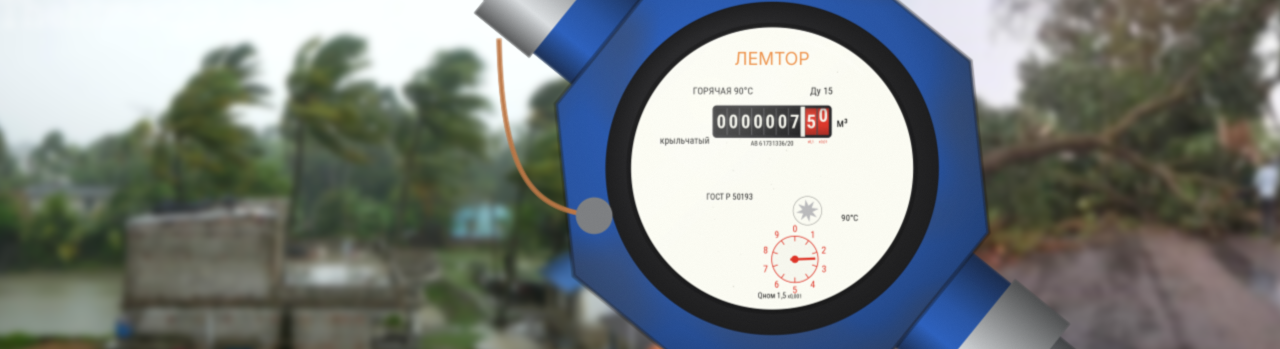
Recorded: 7.502m³
